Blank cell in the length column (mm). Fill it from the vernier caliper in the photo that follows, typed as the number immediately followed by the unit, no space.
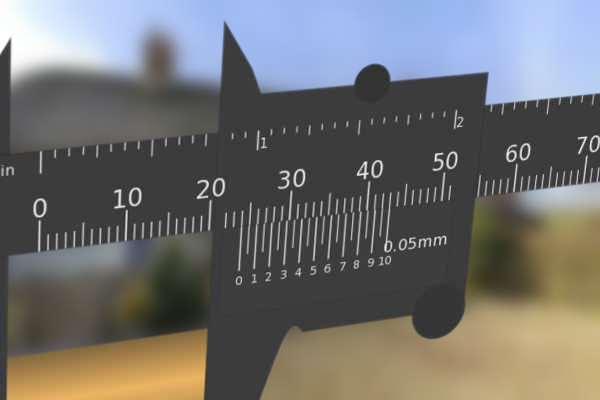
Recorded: 24.0mm
